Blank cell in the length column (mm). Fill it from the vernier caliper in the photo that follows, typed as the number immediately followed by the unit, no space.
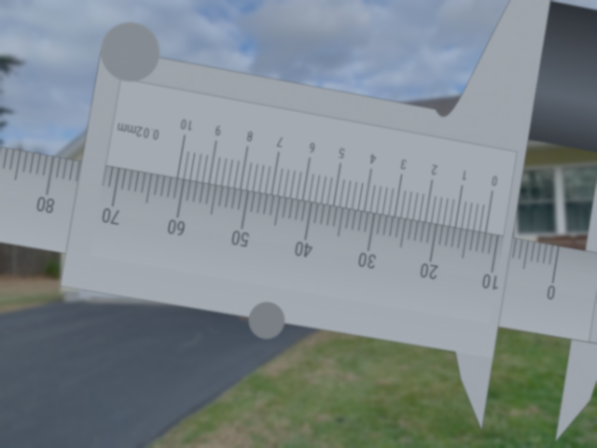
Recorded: 12.0mm
